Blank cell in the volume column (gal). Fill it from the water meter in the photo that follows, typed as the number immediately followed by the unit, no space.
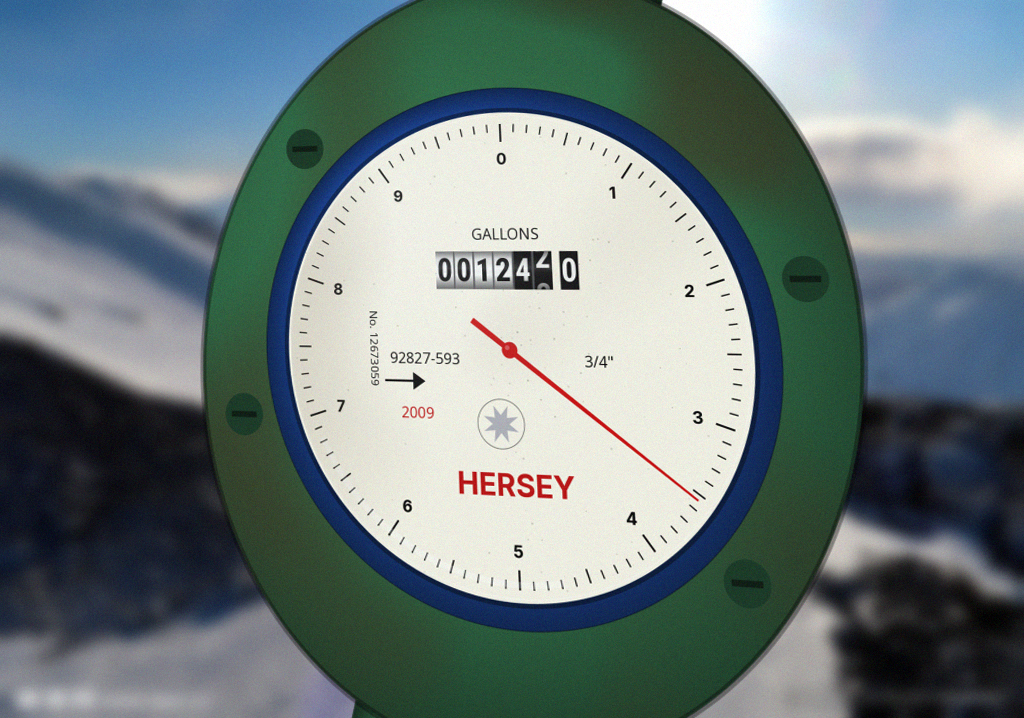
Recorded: 12423.5gal
